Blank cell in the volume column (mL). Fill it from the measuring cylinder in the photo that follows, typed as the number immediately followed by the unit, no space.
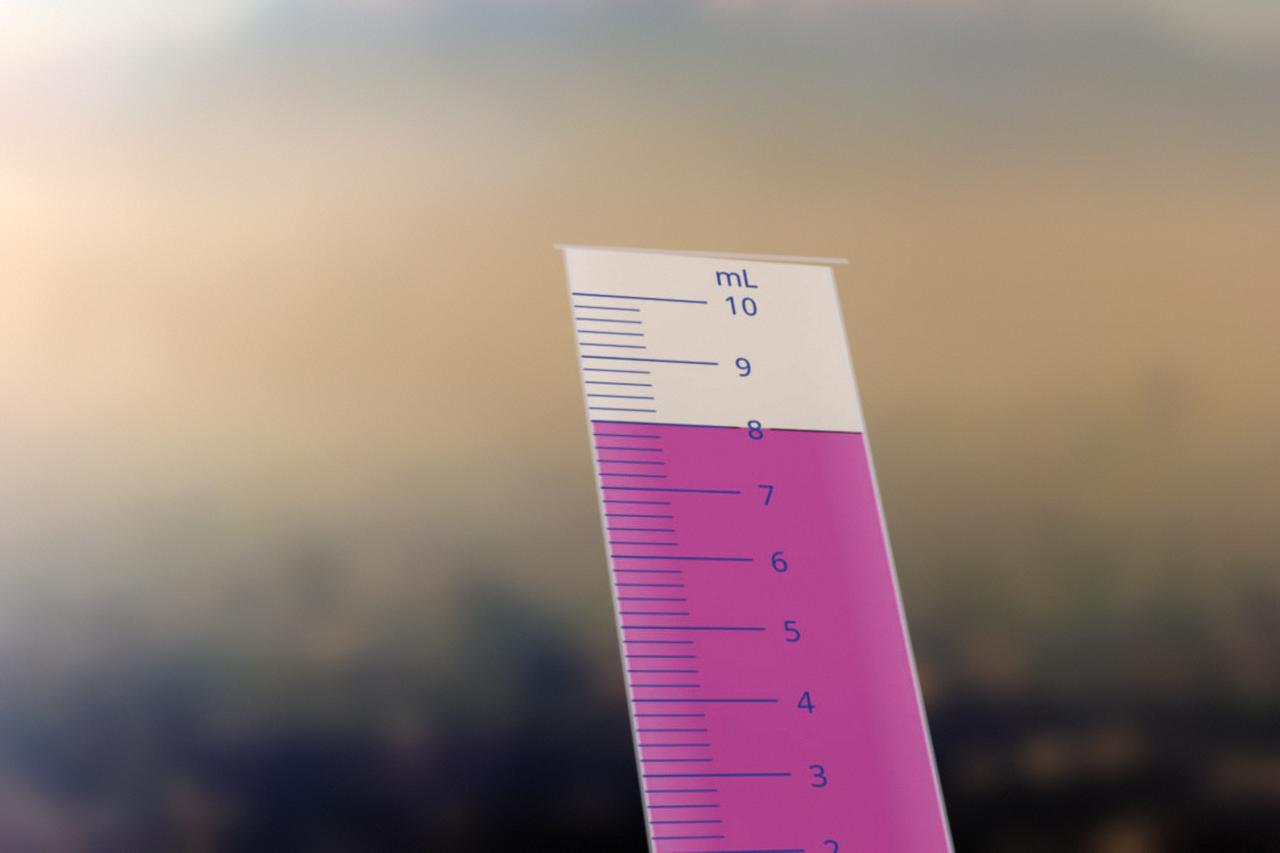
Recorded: 8mL
